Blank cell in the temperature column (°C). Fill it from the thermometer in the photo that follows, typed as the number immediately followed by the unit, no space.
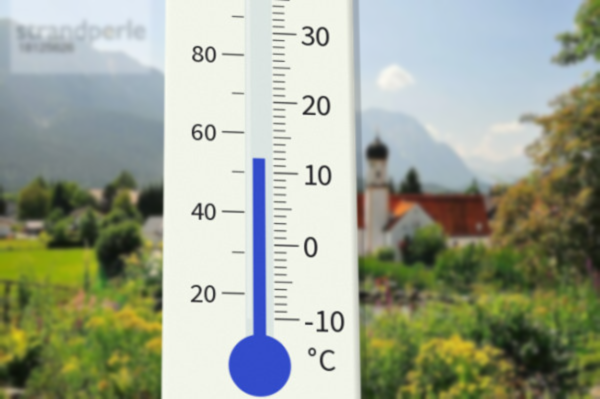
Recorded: 12°C
